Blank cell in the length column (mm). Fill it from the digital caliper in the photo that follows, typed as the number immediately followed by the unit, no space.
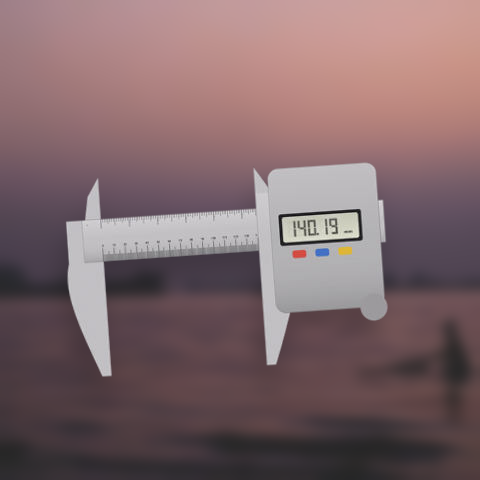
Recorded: 140.19mm
